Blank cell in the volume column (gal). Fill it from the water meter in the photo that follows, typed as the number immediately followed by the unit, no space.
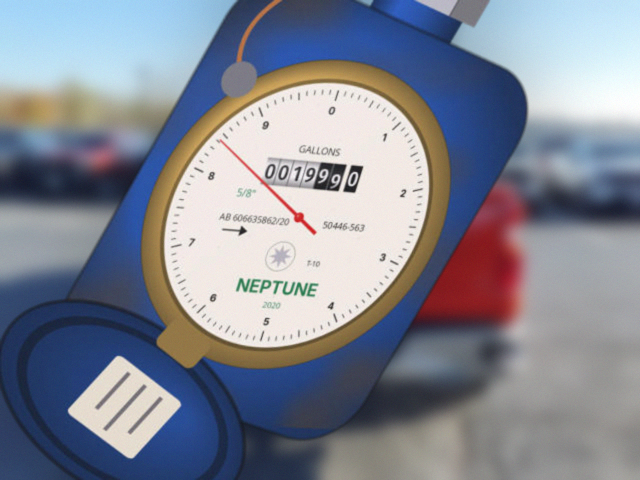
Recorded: 19988.4gal
